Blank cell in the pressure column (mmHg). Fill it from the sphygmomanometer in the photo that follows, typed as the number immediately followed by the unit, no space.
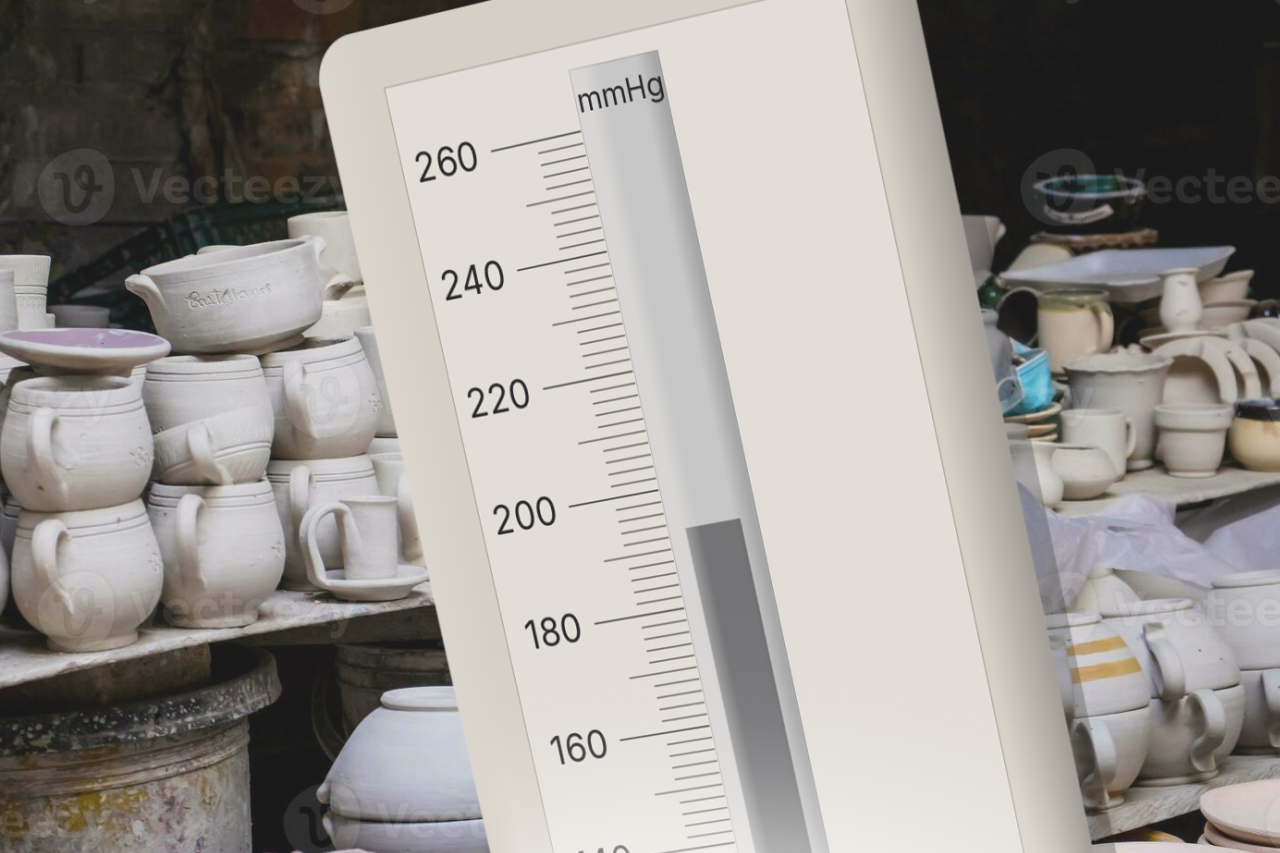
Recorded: 193mmHg
